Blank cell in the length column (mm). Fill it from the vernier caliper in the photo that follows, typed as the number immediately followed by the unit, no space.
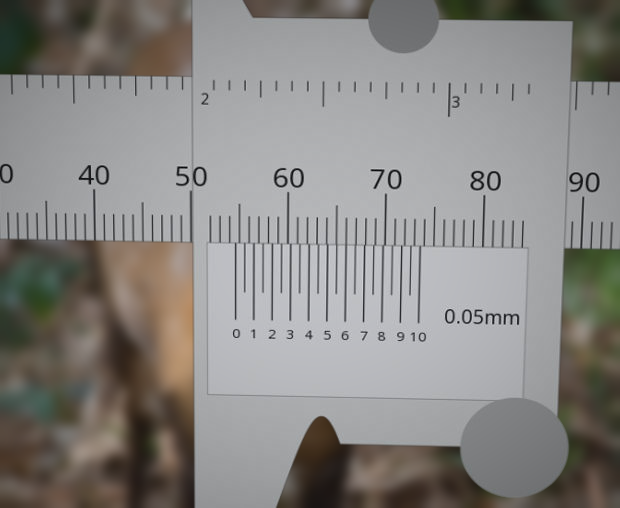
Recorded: 54.6mm
